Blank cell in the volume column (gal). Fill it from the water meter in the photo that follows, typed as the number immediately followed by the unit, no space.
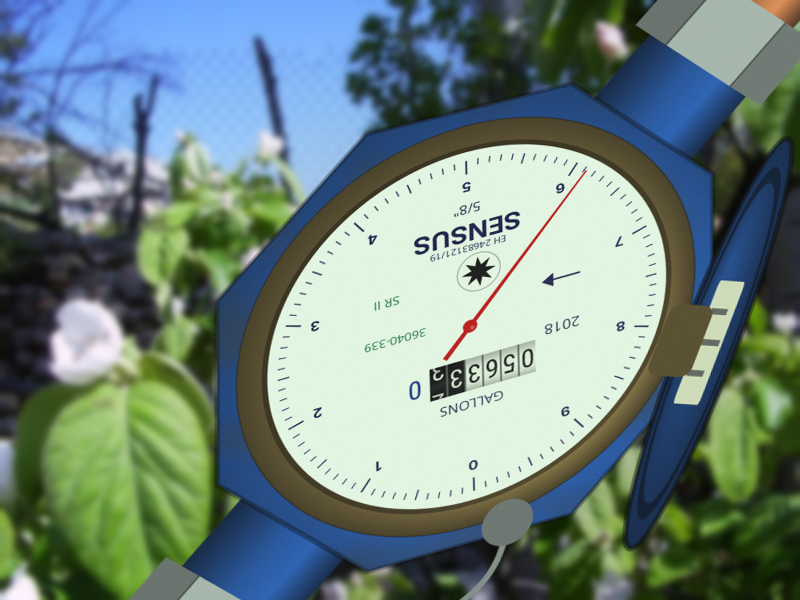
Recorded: 563326.1gal
